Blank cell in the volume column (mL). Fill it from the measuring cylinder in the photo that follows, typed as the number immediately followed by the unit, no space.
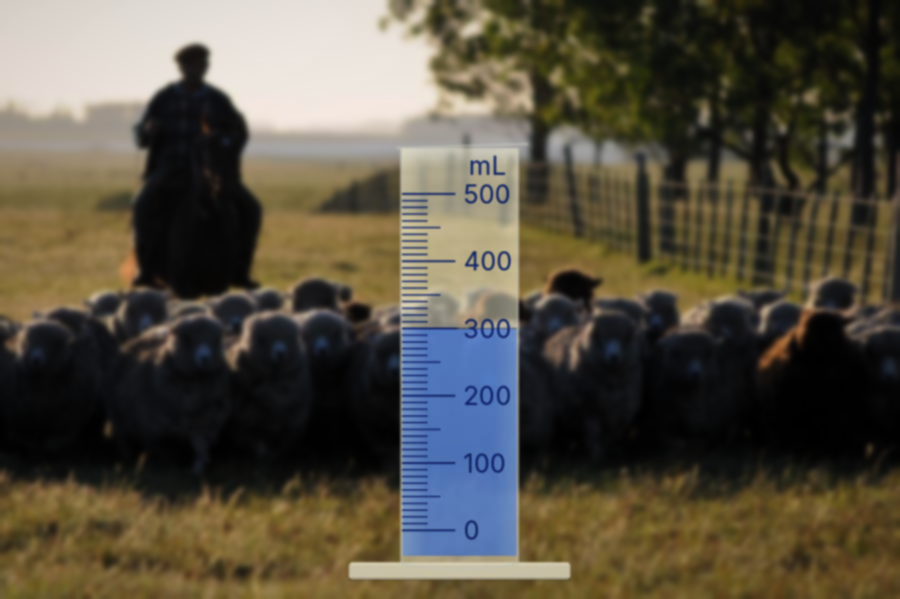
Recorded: 300mL
